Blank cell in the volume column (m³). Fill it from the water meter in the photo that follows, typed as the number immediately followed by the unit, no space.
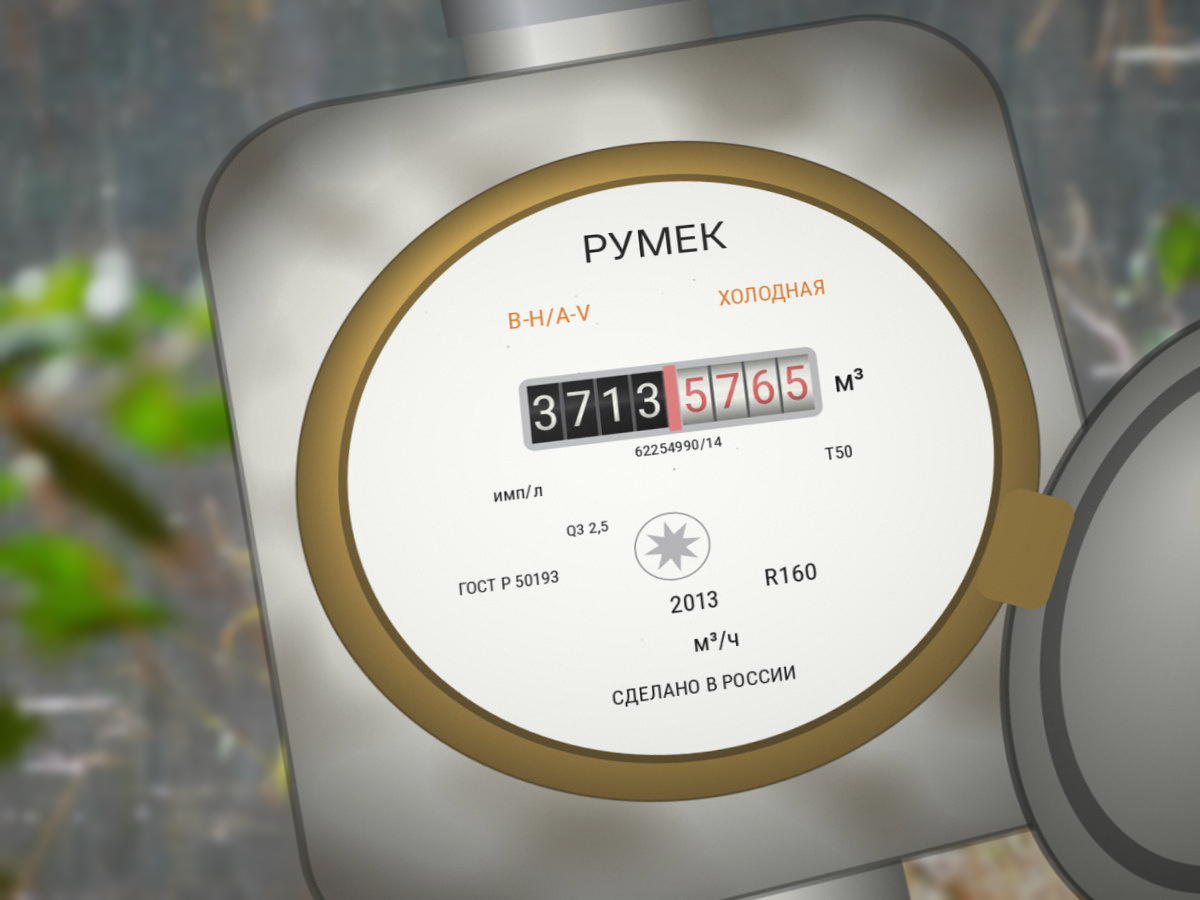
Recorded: 3713.5765m³
